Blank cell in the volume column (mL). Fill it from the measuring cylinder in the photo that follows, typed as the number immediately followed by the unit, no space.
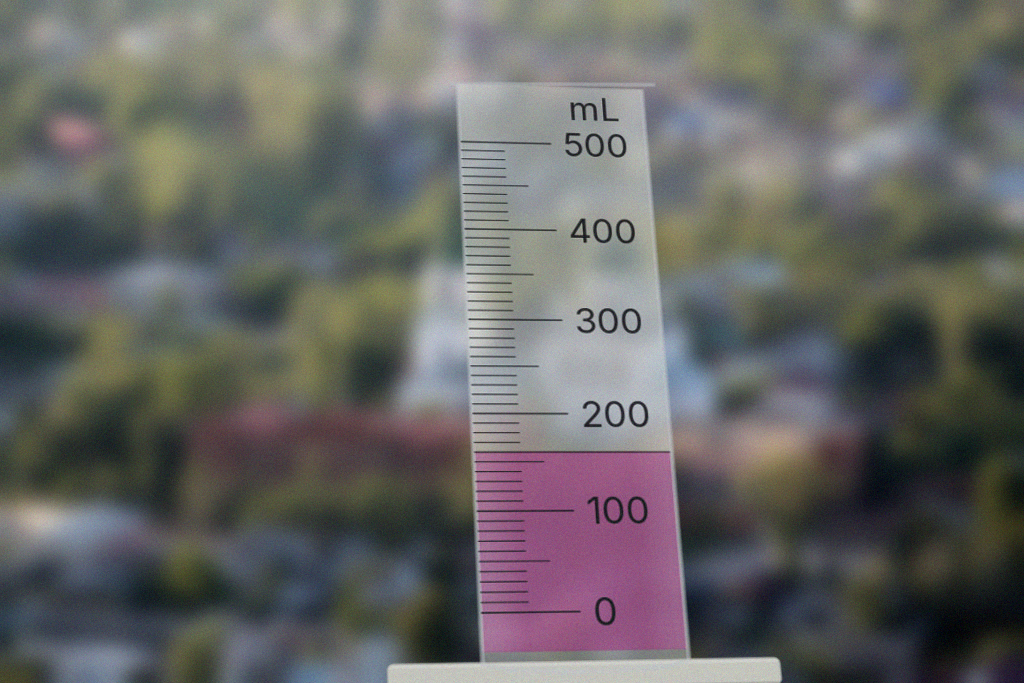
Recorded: 160mL
